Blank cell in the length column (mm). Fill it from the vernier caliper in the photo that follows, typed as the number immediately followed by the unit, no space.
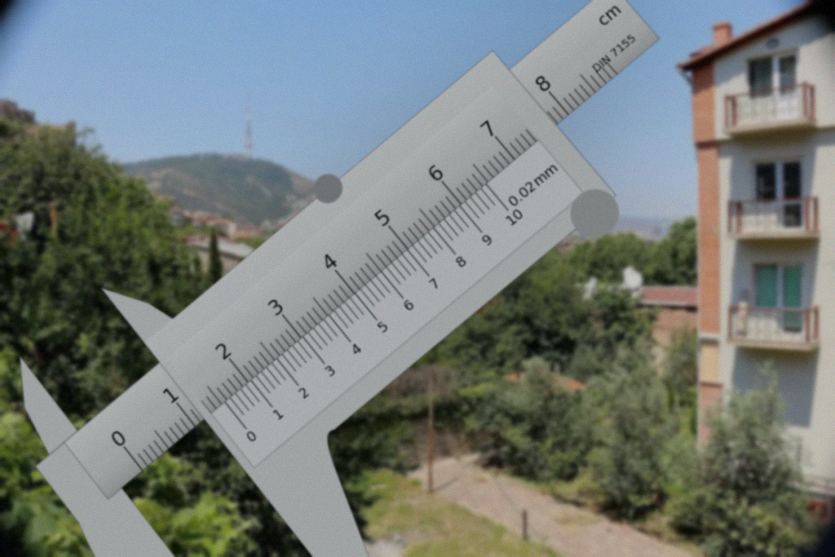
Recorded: 15.6mm
